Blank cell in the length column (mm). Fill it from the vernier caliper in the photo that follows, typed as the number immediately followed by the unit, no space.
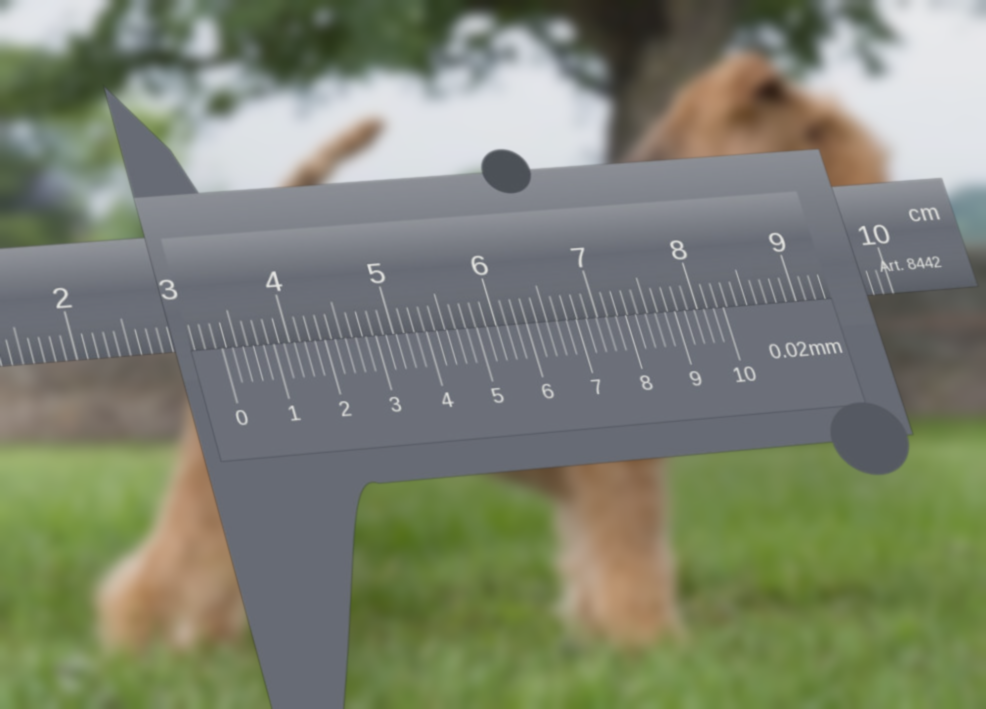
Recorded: 33.6mm
